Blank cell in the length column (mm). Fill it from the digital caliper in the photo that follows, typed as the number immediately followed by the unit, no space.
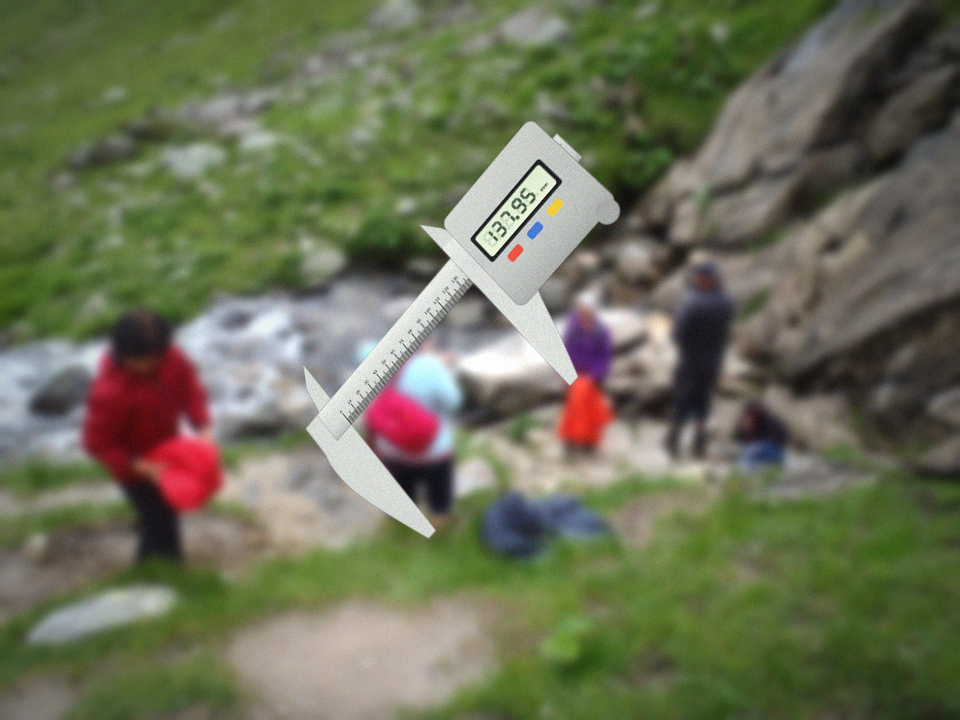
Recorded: 137.95mm
